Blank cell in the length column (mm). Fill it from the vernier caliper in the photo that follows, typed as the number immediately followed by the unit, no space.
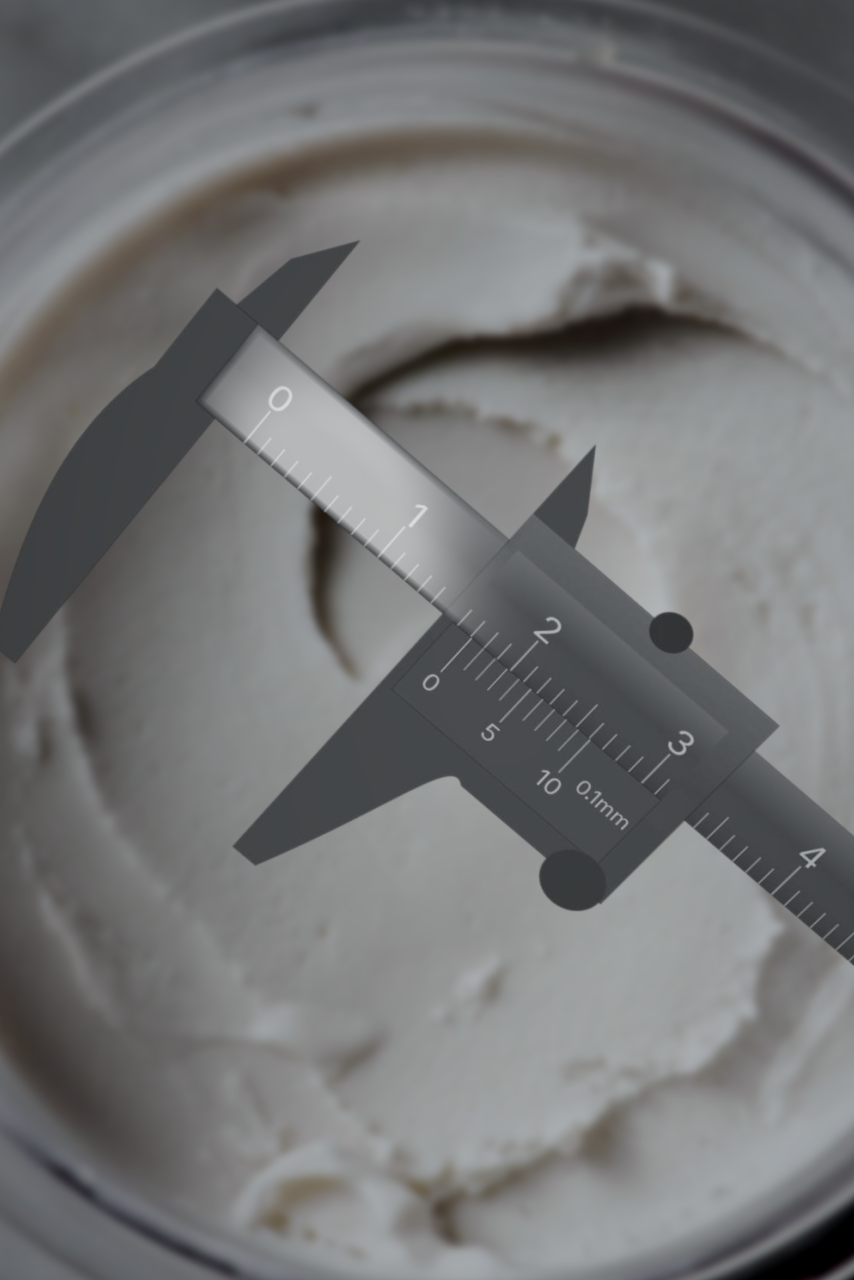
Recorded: 17.1mm
